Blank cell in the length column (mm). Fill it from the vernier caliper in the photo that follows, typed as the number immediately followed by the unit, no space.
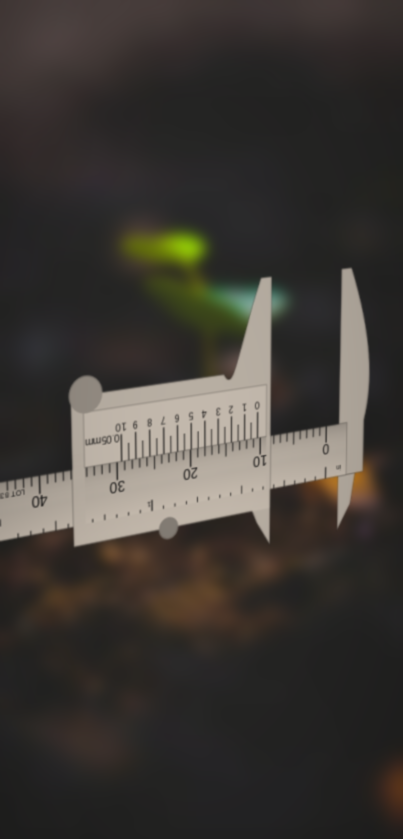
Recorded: 10.4mm
